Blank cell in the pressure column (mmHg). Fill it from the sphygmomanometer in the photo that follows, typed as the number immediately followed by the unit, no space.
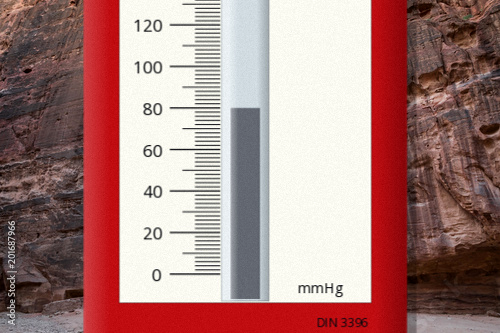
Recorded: 80mmHg
